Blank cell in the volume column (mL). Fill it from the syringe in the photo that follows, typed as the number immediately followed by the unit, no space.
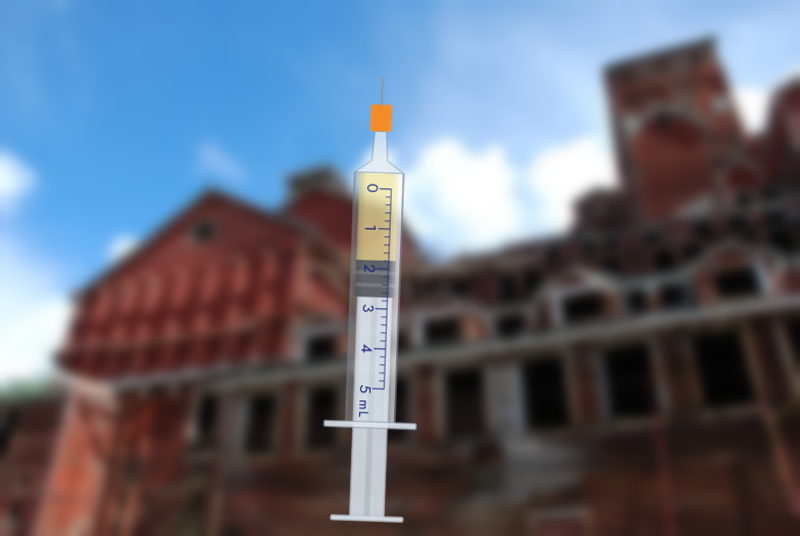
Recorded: 1.8mL
